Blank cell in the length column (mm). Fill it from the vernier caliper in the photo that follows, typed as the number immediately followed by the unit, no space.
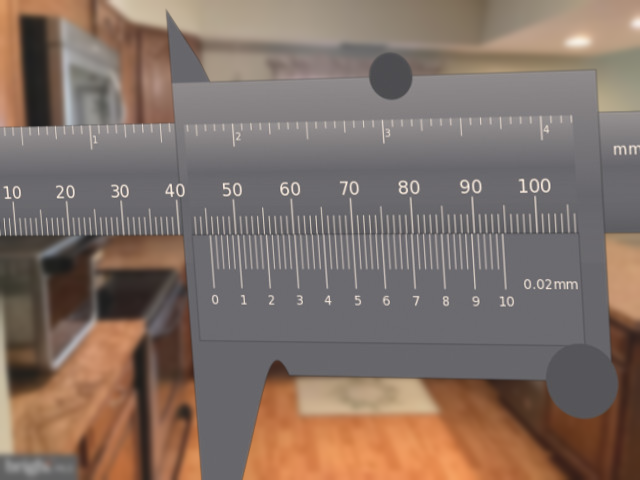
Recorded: 45.5mm
